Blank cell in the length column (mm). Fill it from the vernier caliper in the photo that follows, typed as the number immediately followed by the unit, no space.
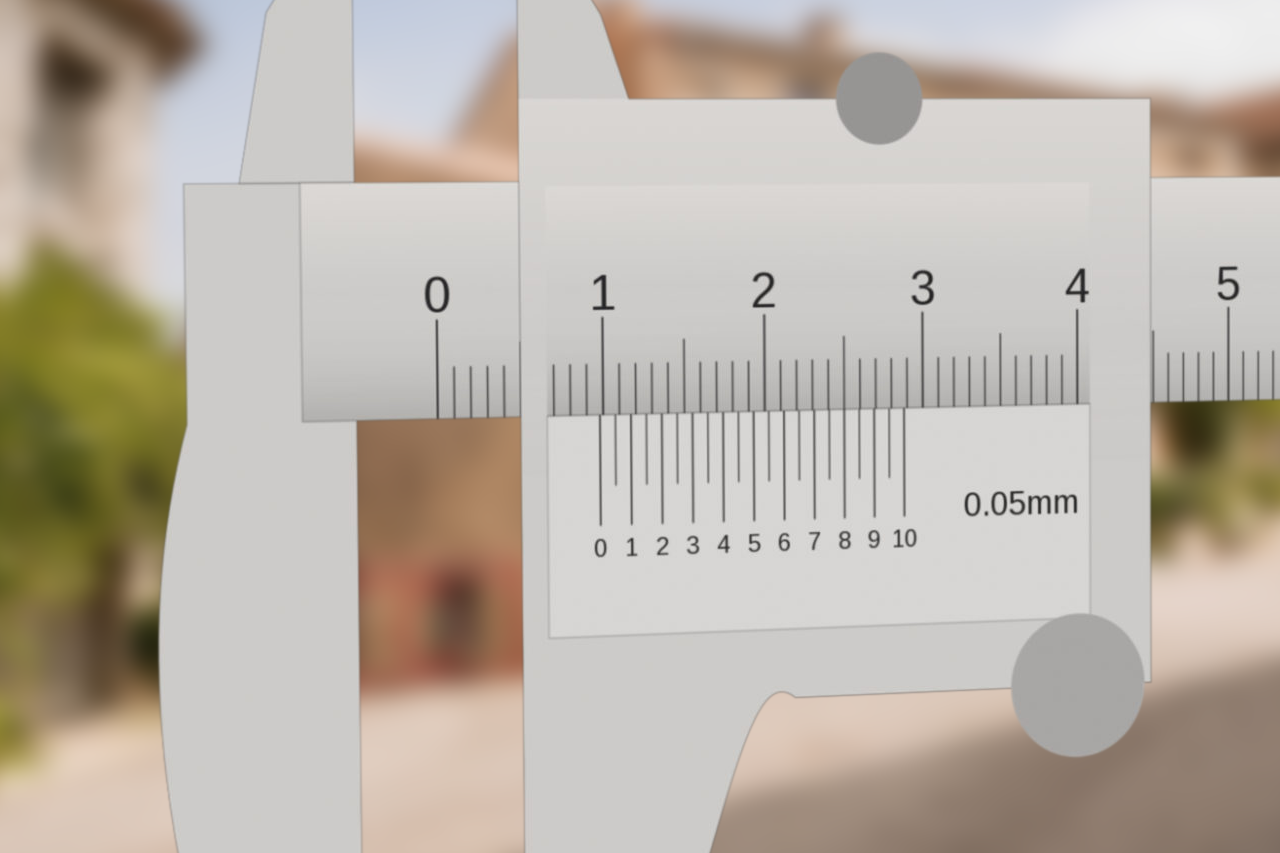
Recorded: 9.8mm
